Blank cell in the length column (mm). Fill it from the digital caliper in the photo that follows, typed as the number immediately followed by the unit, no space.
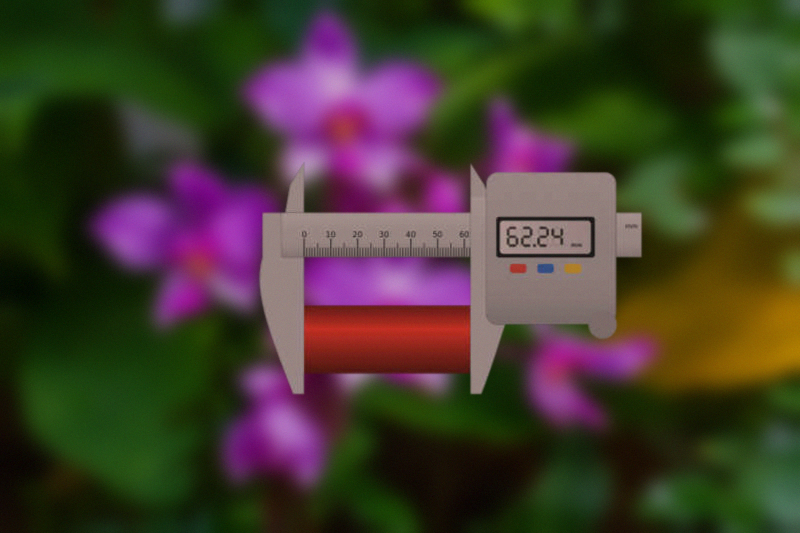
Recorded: 62.24mm
